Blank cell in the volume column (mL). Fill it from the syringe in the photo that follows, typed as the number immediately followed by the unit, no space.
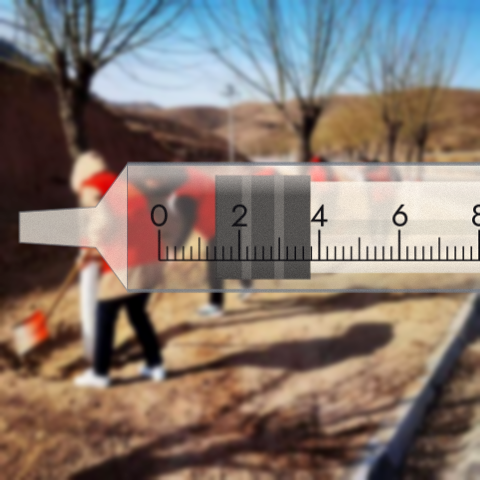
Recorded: 1.4mL
